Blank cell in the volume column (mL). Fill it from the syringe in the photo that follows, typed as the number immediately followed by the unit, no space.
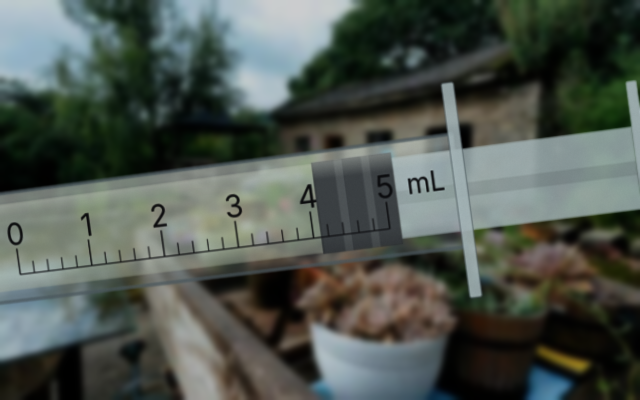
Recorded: 4.1mL
